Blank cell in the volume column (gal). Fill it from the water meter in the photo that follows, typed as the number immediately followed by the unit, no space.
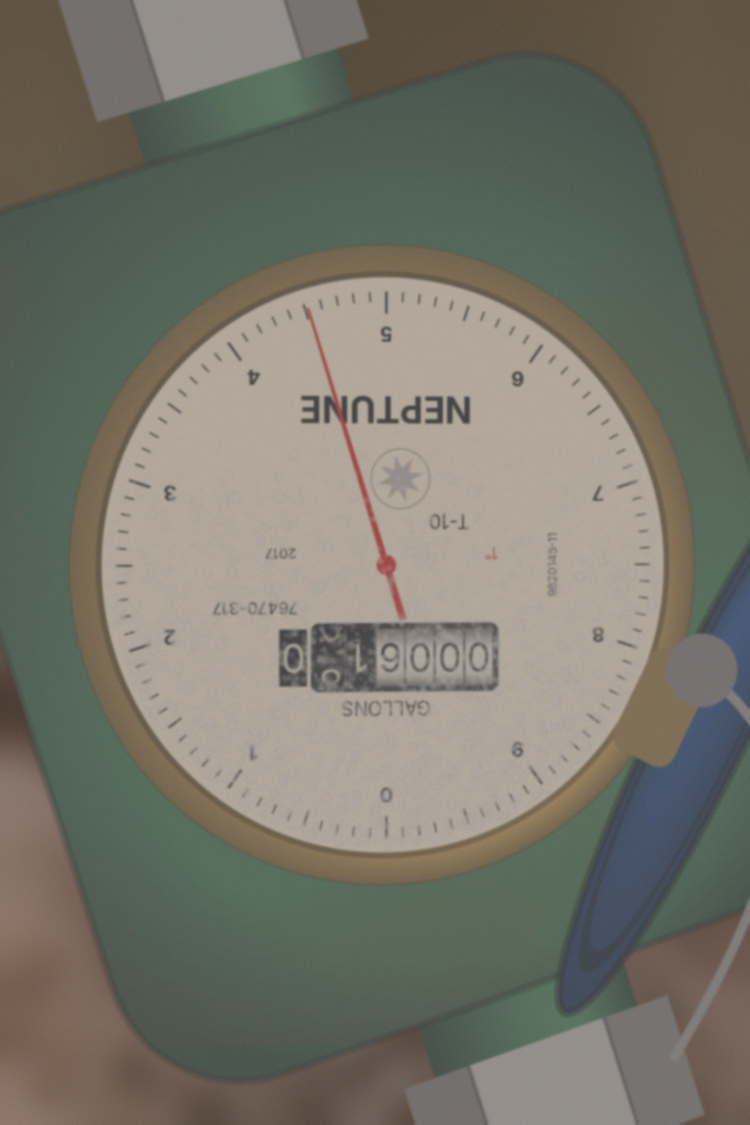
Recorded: 6184.5gal
